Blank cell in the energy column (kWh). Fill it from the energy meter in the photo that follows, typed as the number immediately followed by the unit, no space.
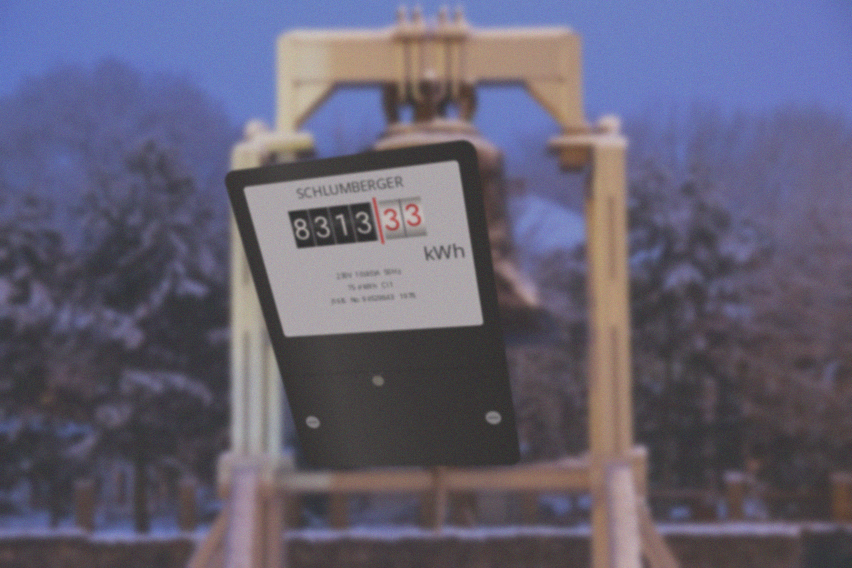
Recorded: 8313.33kWh
